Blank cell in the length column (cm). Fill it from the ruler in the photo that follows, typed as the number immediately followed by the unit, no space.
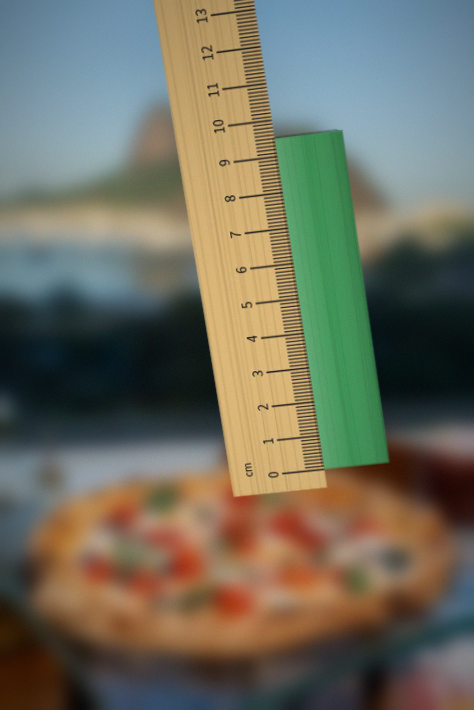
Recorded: 9.5cm
